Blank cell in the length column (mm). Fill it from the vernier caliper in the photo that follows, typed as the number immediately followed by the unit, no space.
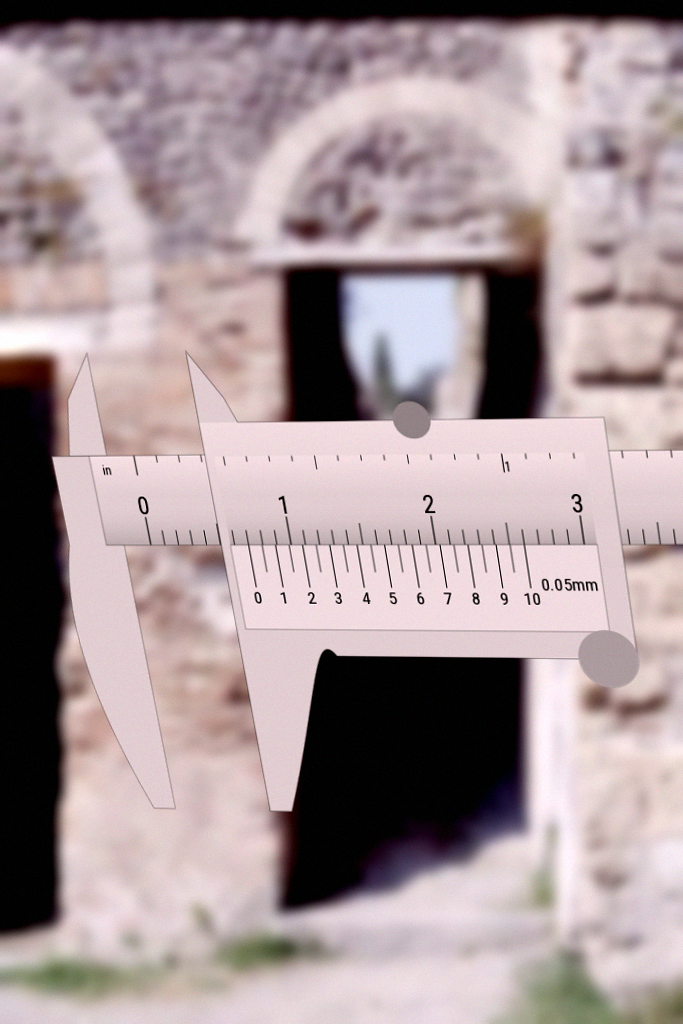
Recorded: 7.0mm
